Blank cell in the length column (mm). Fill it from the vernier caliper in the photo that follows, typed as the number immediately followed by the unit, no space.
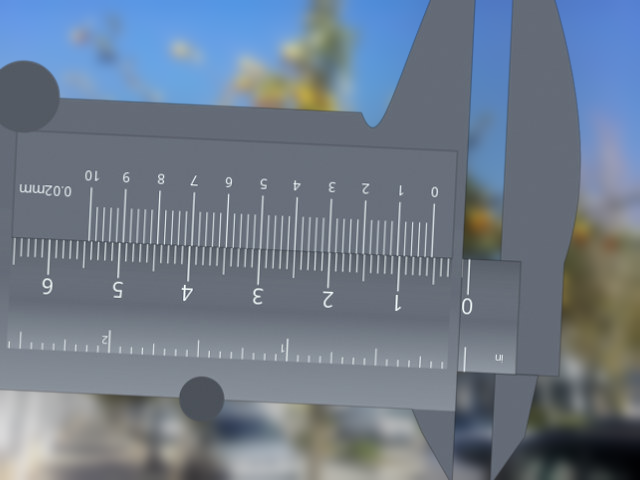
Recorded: 5.4mm
